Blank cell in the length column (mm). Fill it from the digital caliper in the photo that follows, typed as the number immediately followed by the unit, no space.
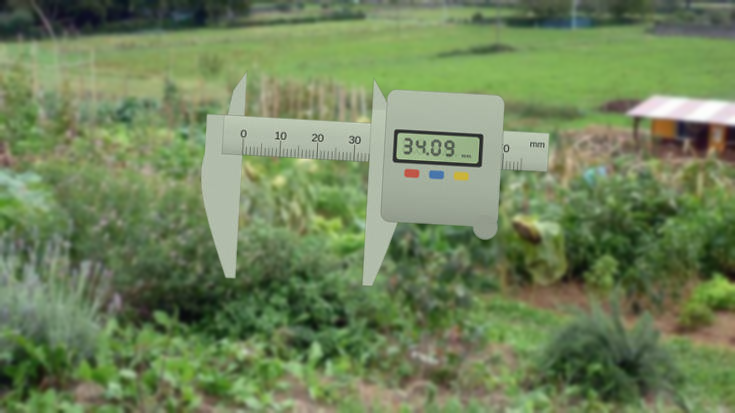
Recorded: 34.09mm
